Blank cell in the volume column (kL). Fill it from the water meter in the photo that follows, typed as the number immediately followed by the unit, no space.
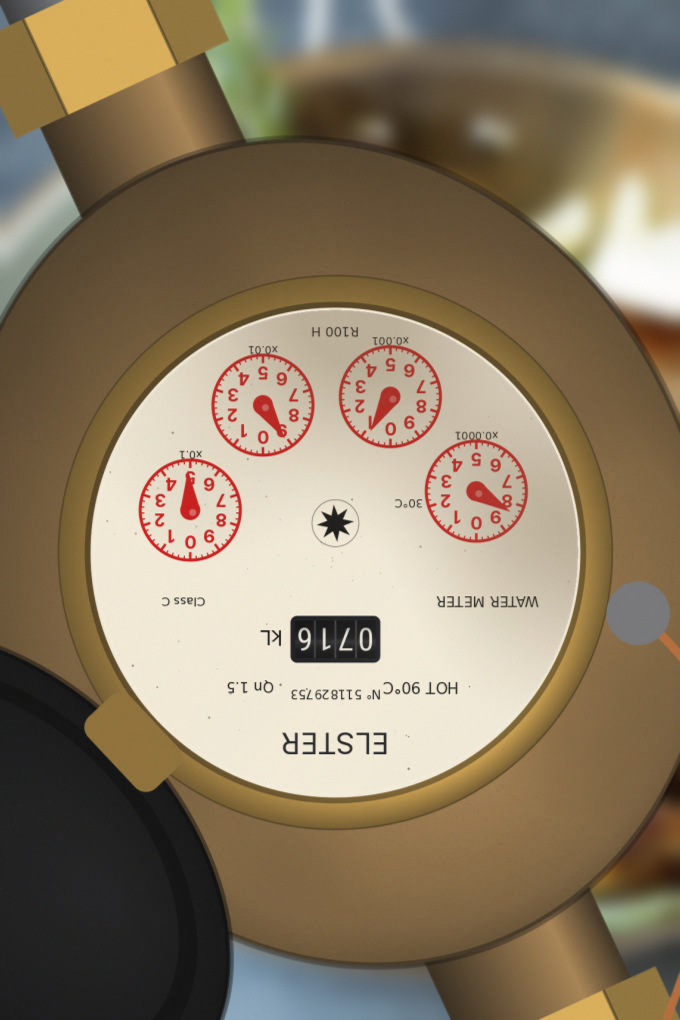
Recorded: 716.4908kL
